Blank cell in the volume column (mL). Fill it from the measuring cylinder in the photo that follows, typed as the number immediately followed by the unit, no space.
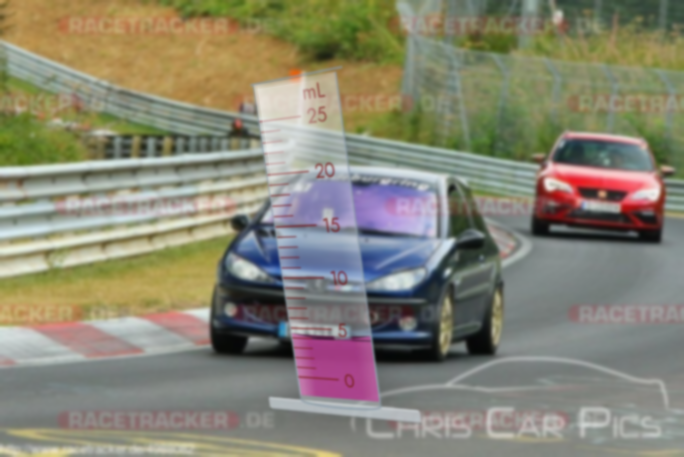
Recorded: 4mL
